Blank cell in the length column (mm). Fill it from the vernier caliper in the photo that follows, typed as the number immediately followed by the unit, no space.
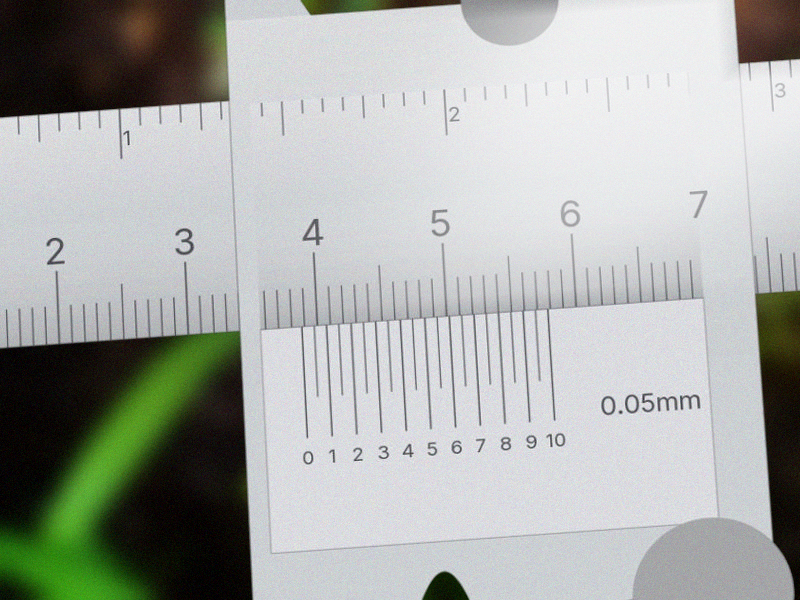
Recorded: 38.8mm
